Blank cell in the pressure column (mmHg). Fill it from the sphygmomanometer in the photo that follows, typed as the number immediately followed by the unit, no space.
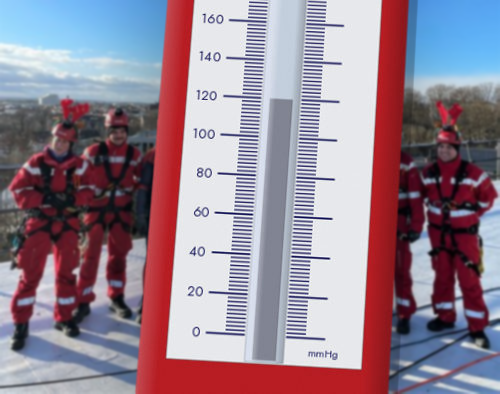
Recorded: 120mmHg
